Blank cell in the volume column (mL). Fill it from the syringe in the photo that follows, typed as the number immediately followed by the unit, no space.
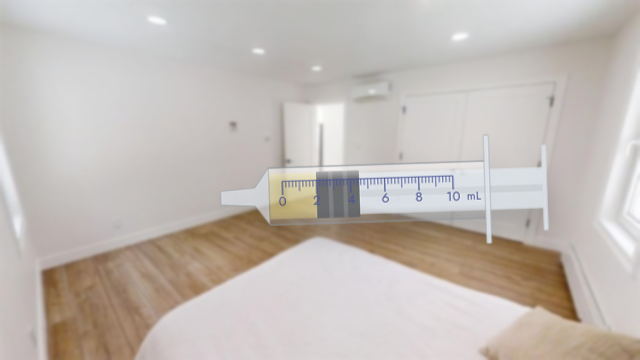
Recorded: 2mL
